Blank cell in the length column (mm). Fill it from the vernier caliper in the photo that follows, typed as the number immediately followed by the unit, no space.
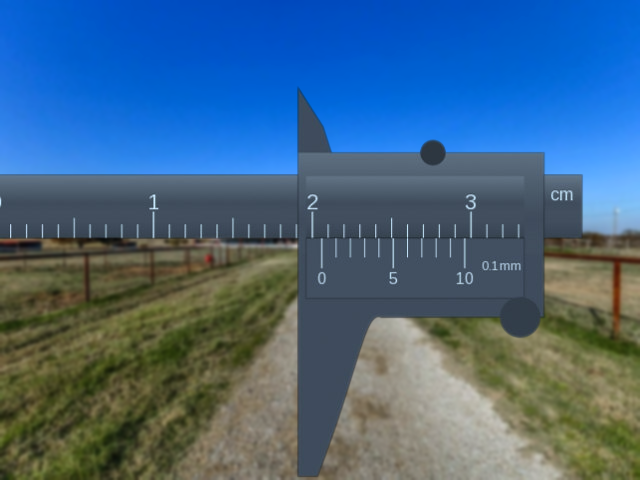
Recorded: 20.6mm
